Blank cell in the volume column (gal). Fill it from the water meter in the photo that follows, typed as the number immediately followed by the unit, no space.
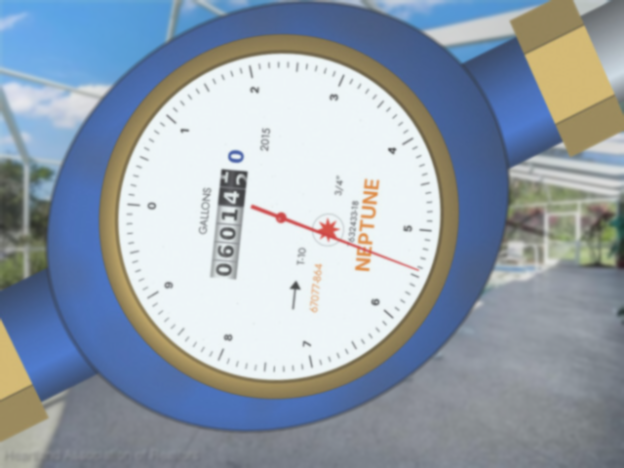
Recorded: 601415.4gal
